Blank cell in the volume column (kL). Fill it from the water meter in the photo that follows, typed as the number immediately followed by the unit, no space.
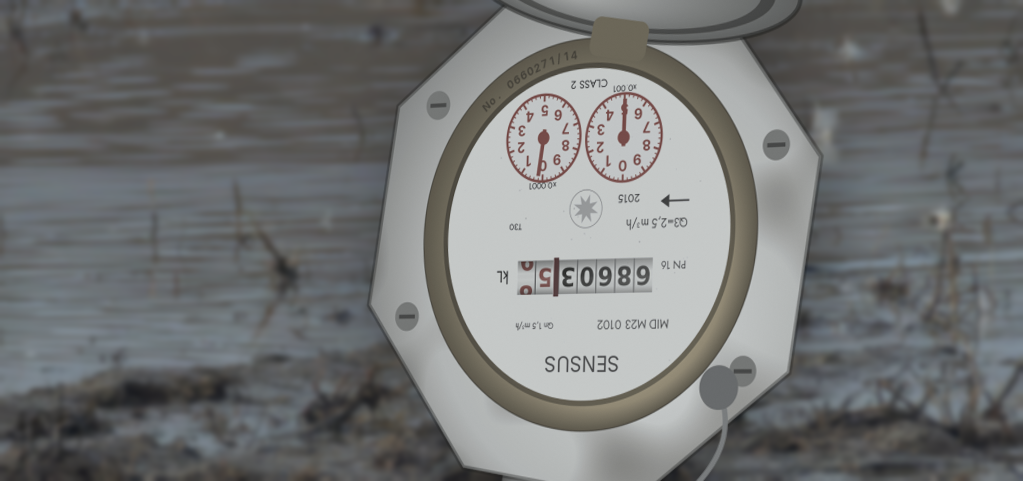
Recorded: 68603.5850kL
